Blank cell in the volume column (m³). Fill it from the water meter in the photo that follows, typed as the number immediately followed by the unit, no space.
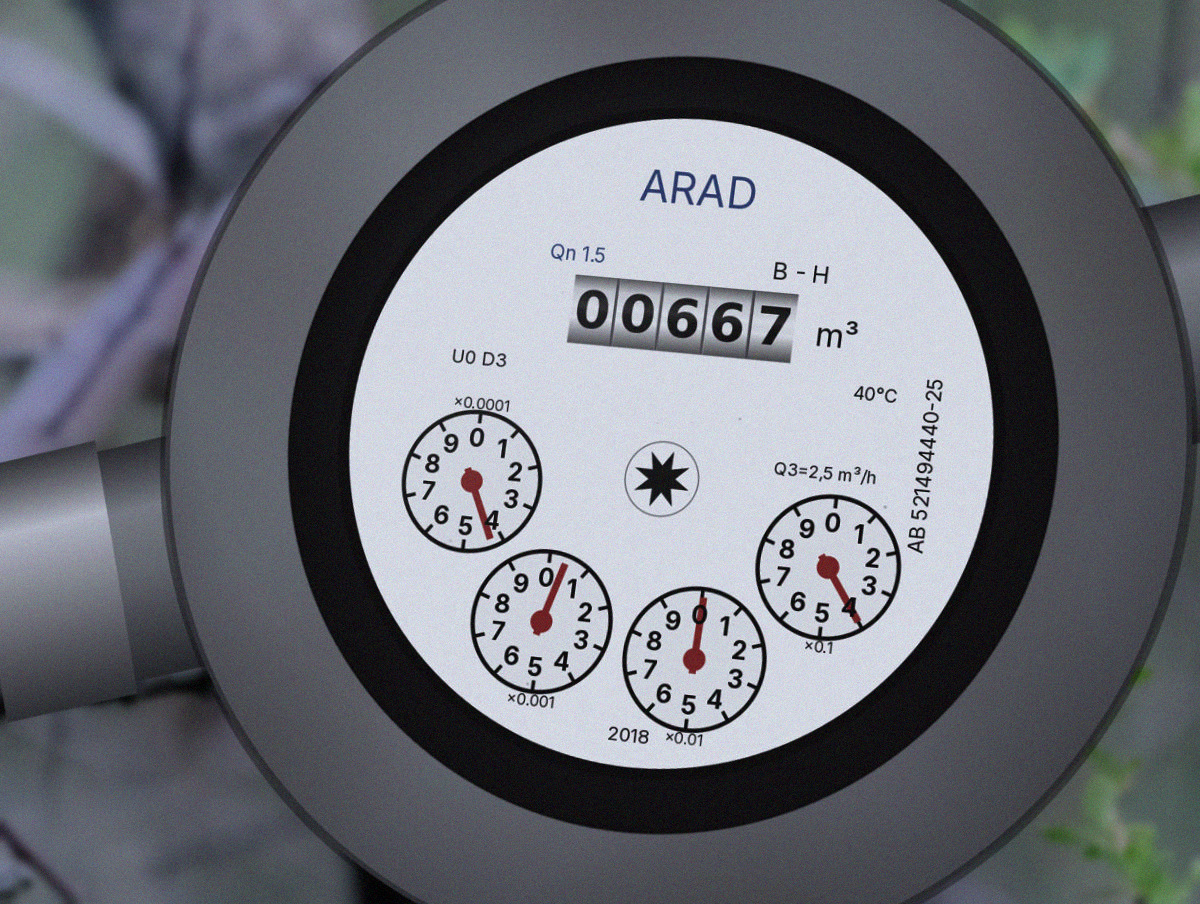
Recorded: 667.4004m³
